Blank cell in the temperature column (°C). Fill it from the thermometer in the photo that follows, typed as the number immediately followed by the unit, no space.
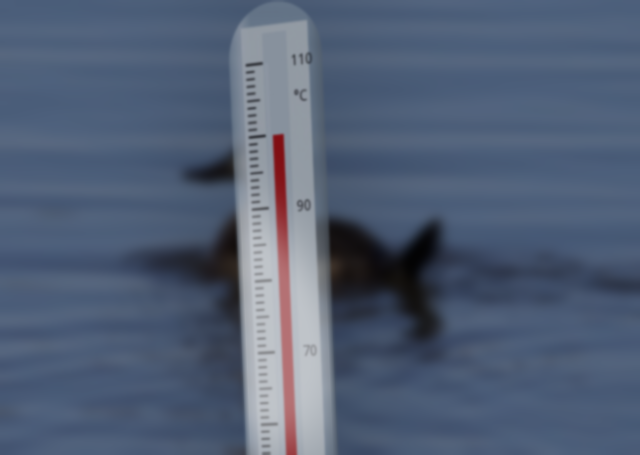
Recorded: 100°C
